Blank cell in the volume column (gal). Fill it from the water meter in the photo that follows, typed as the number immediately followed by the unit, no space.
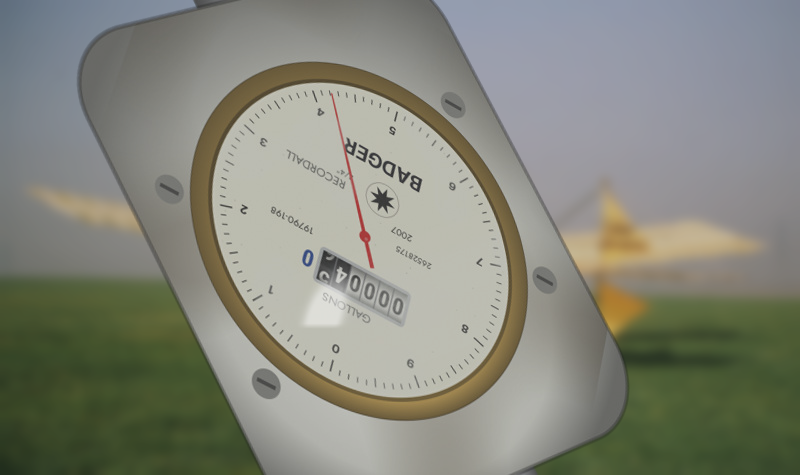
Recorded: 454.2gal
